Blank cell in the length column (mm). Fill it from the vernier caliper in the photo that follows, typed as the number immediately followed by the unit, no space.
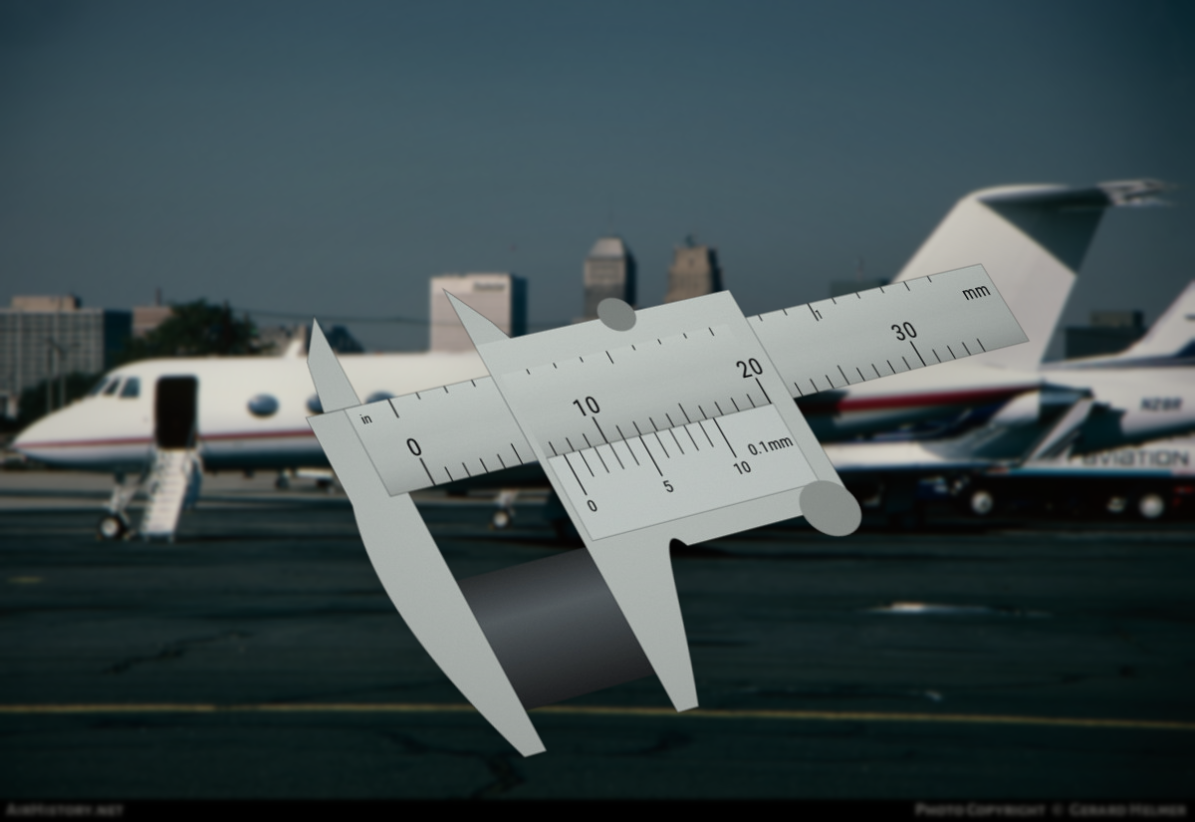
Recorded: 7.4mm
